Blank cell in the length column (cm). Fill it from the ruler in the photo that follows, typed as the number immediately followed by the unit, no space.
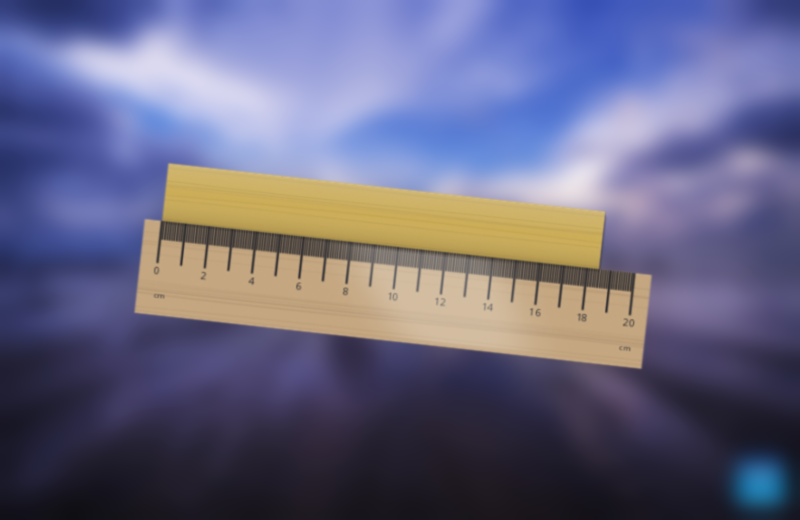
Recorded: 18.5cm
